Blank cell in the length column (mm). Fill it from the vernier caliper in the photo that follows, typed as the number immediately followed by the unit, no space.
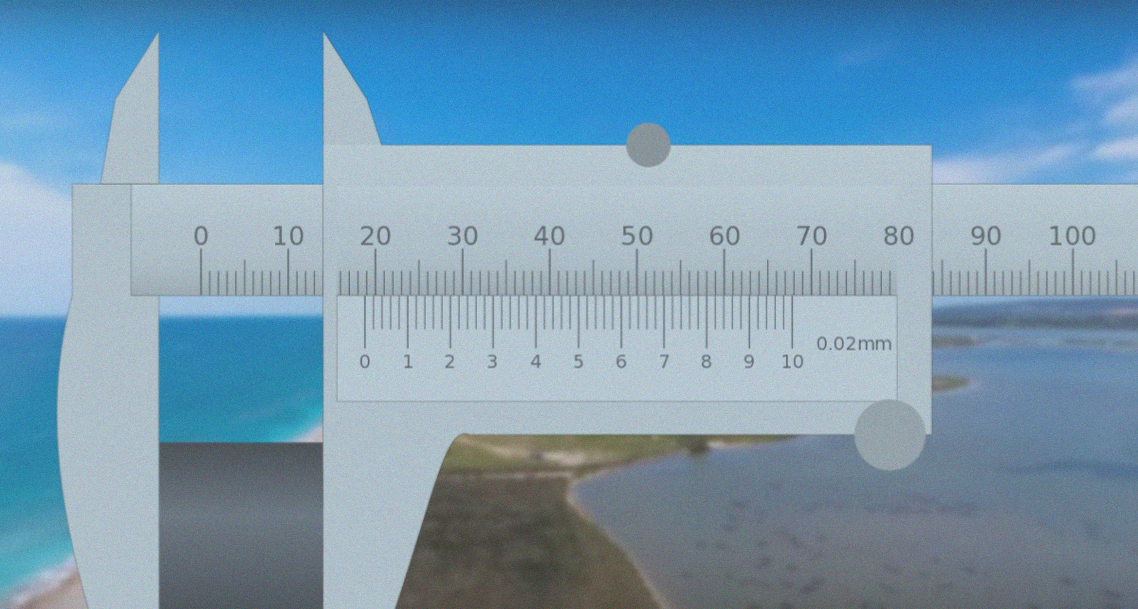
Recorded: 18.8mm
